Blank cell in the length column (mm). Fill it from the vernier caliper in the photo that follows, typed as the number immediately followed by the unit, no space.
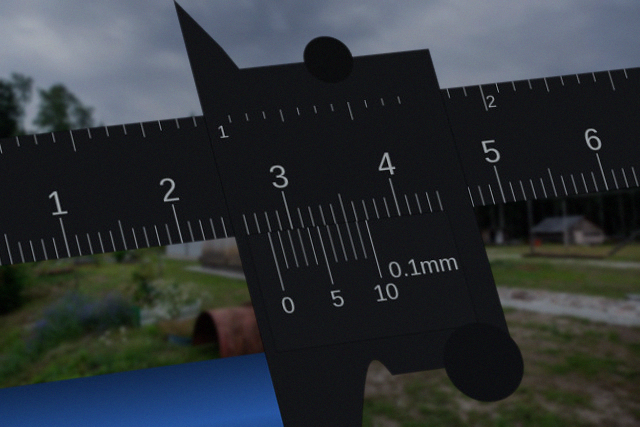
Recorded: 27.8mm
